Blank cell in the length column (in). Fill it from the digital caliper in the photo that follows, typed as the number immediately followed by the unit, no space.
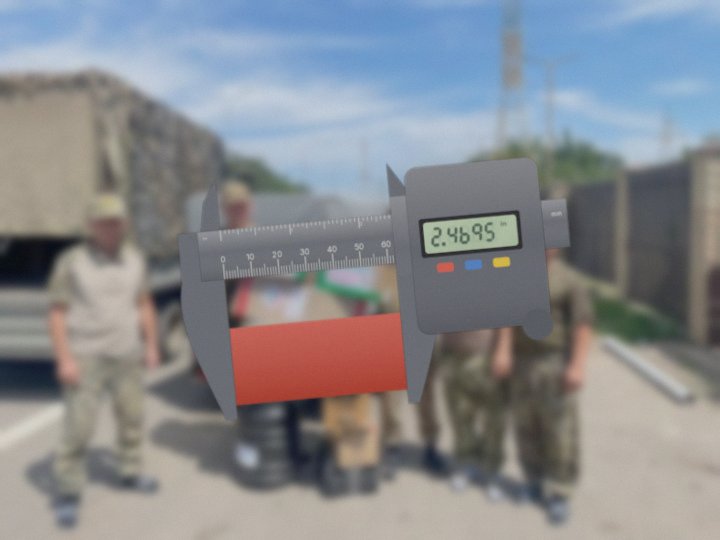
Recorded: 2.4695in
